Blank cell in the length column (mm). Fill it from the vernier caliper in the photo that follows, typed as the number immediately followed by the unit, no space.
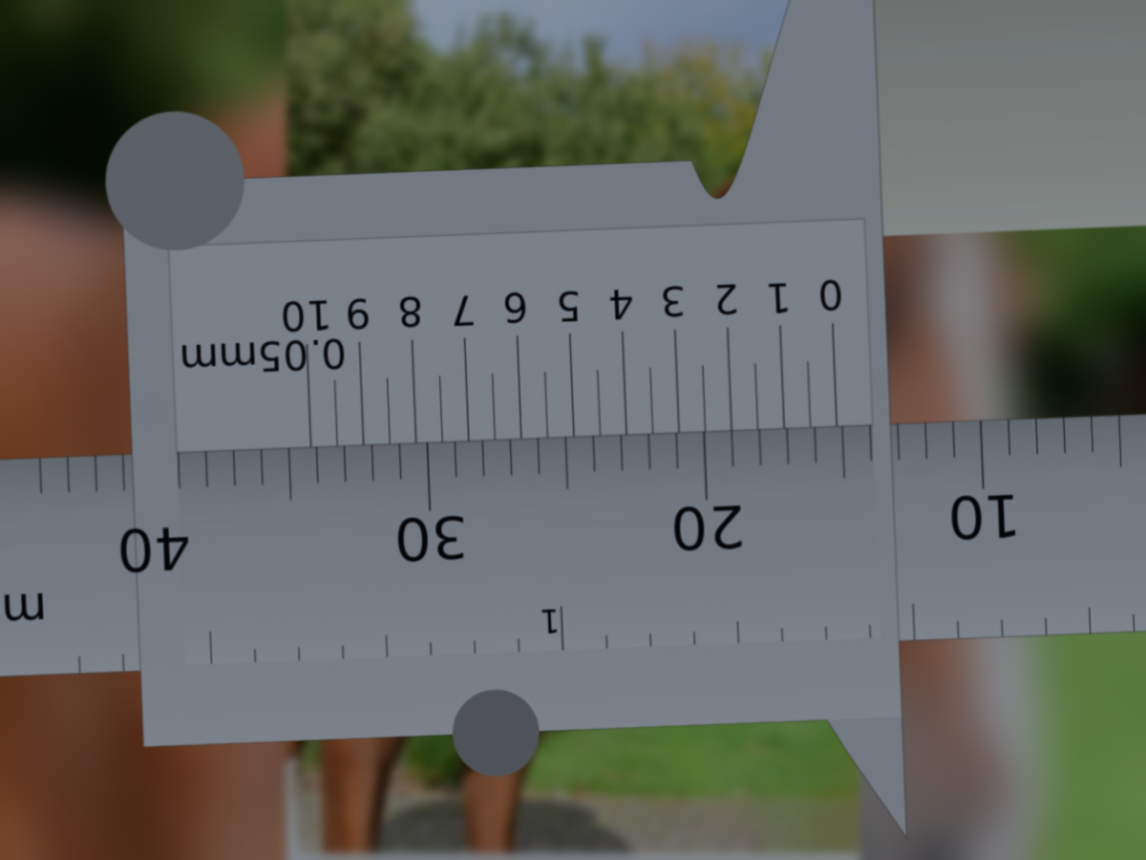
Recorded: 15.20mm
